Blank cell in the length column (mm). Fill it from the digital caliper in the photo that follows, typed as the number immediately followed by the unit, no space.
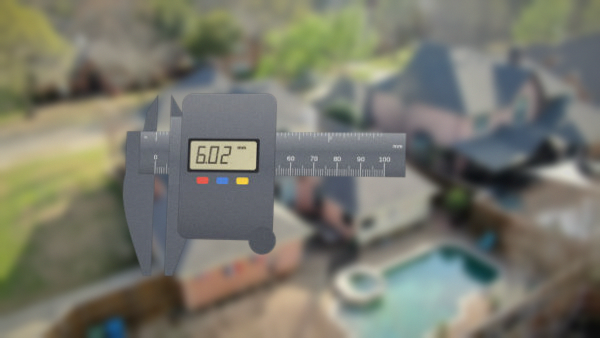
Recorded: 6.02mm
